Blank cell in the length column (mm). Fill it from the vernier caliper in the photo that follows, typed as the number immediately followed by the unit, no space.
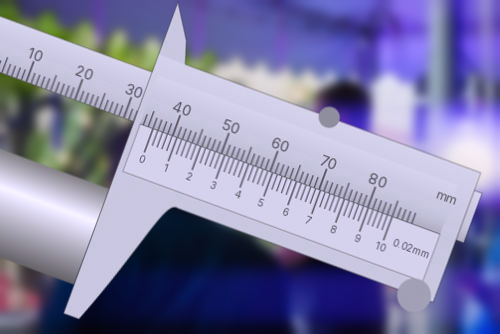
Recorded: 36.0mm
